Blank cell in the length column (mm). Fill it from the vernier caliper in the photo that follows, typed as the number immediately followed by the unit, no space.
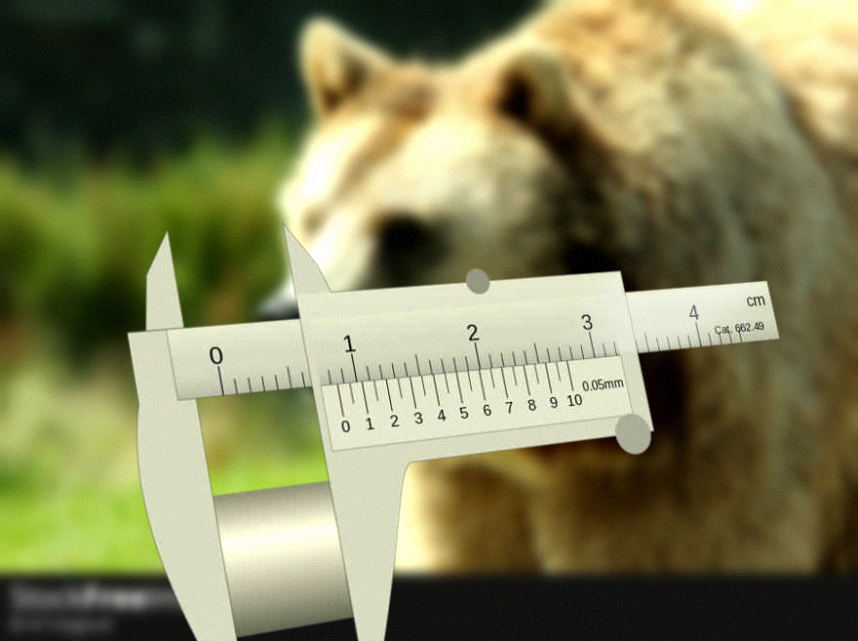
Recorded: 8.5mm
